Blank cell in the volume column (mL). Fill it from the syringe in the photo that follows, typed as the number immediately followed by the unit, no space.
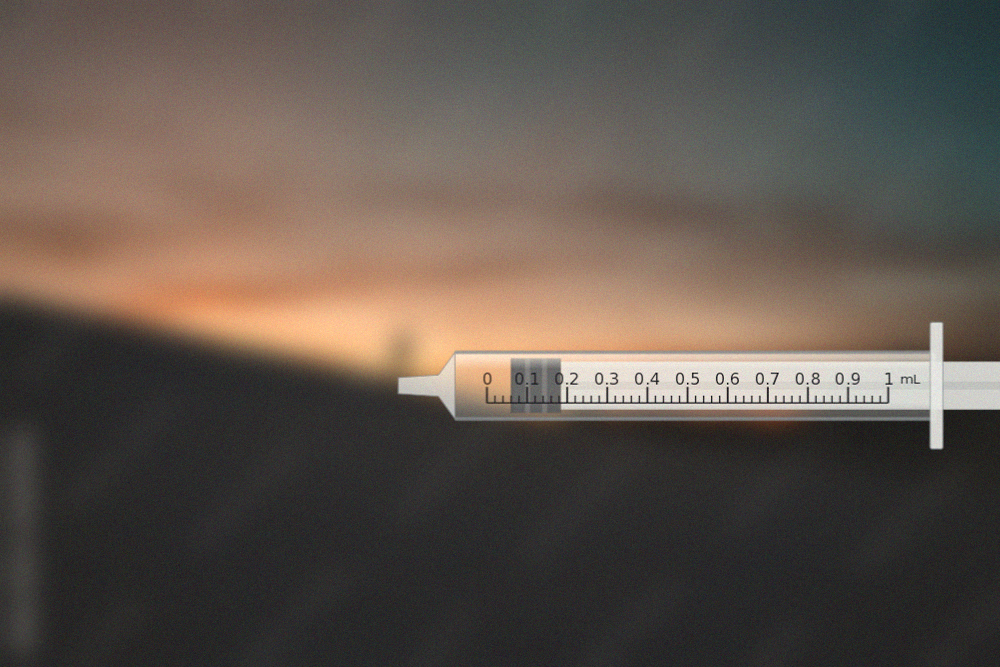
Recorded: 0.06mL
